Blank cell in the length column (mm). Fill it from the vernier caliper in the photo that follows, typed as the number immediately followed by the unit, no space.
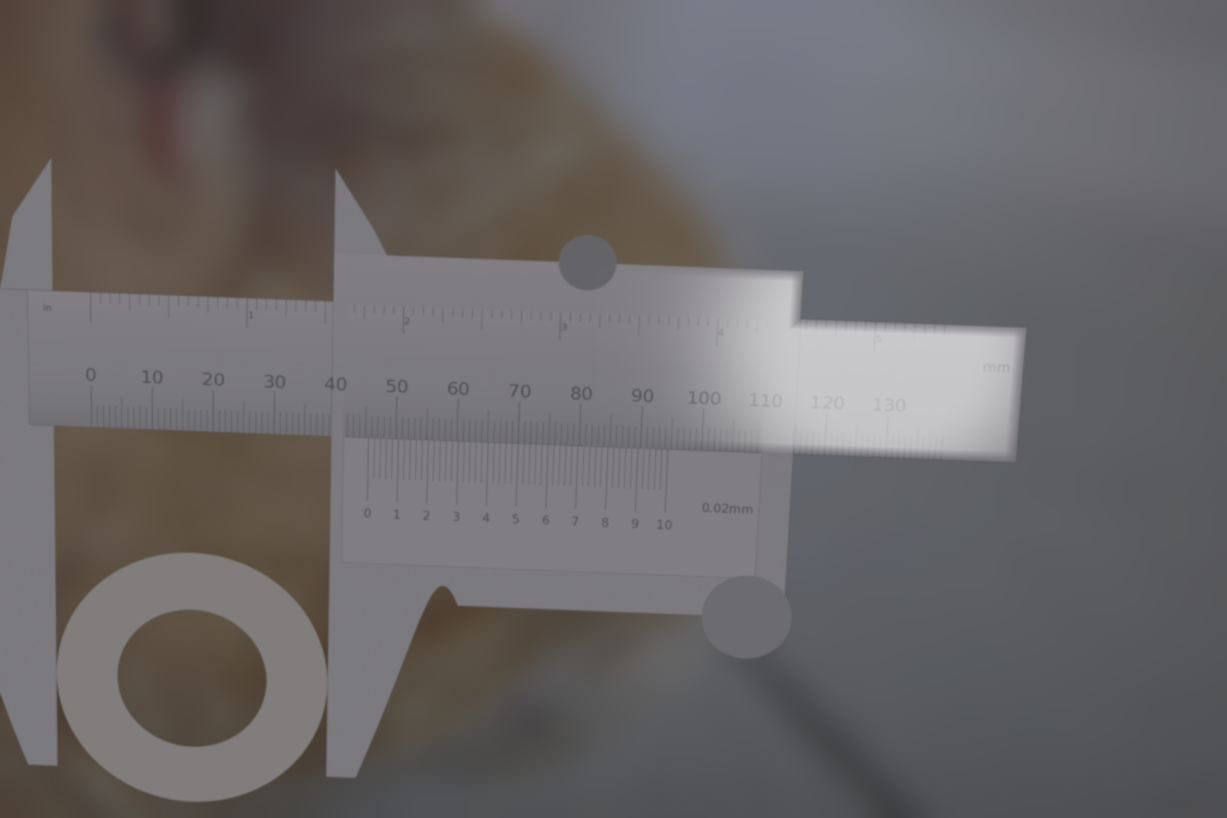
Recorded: 45.5mm
